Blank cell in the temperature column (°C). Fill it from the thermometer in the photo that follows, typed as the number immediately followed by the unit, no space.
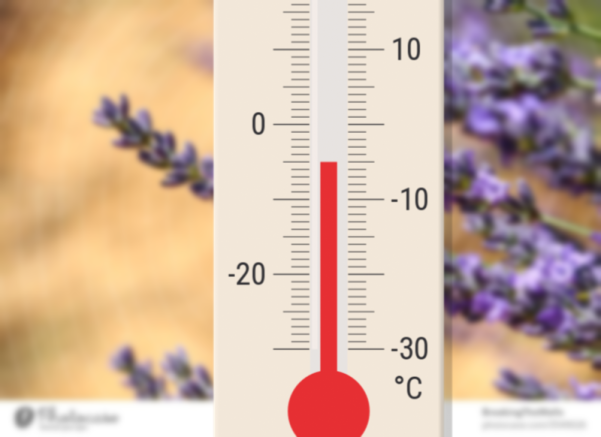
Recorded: -5°C
